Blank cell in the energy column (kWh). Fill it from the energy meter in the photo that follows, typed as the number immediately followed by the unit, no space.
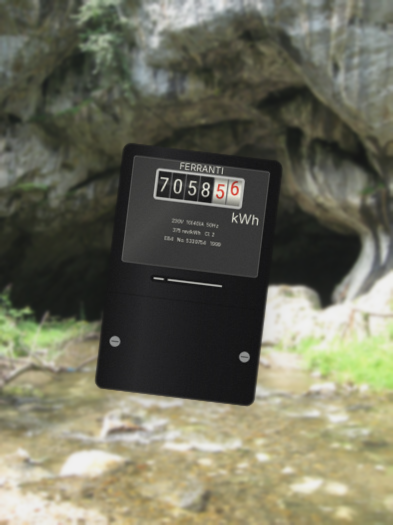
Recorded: 7058.56kWh
